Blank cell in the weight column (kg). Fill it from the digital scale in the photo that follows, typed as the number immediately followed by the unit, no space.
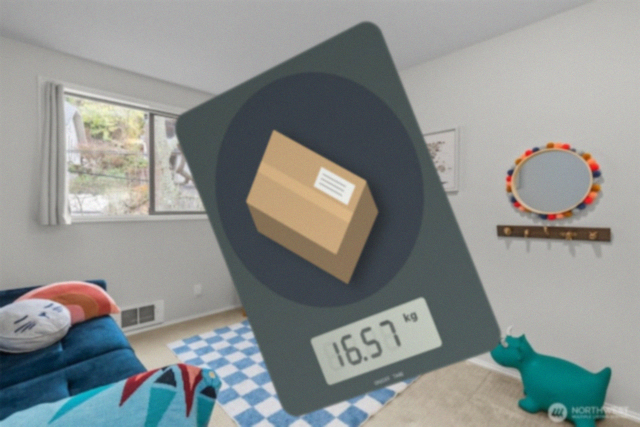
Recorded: 16.57kg
